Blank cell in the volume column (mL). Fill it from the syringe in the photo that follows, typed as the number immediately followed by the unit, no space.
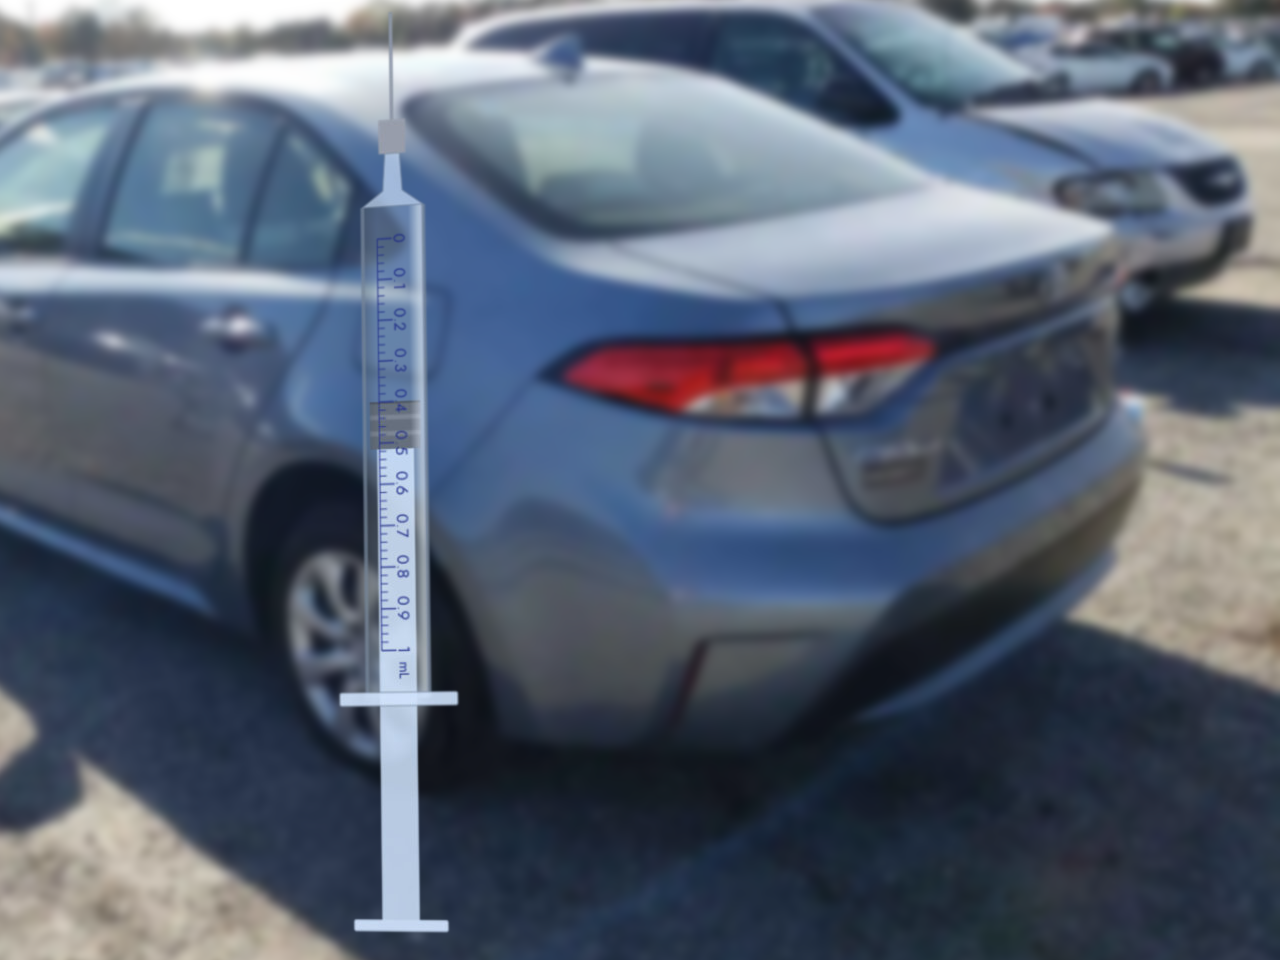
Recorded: 0.4mL
